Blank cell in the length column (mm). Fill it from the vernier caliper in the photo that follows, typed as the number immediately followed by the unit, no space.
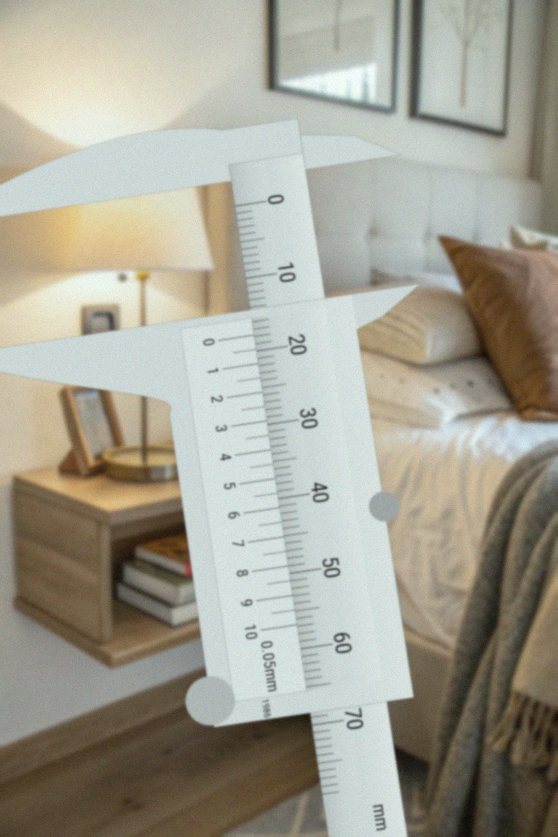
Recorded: 17.8mm
